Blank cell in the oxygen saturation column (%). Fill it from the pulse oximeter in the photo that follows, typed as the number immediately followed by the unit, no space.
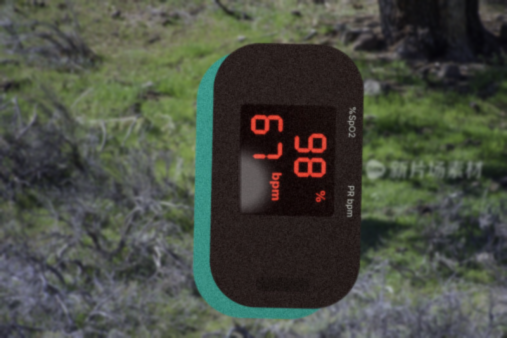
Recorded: 98%
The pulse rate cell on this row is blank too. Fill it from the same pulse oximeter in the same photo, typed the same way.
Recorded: 67bpm
